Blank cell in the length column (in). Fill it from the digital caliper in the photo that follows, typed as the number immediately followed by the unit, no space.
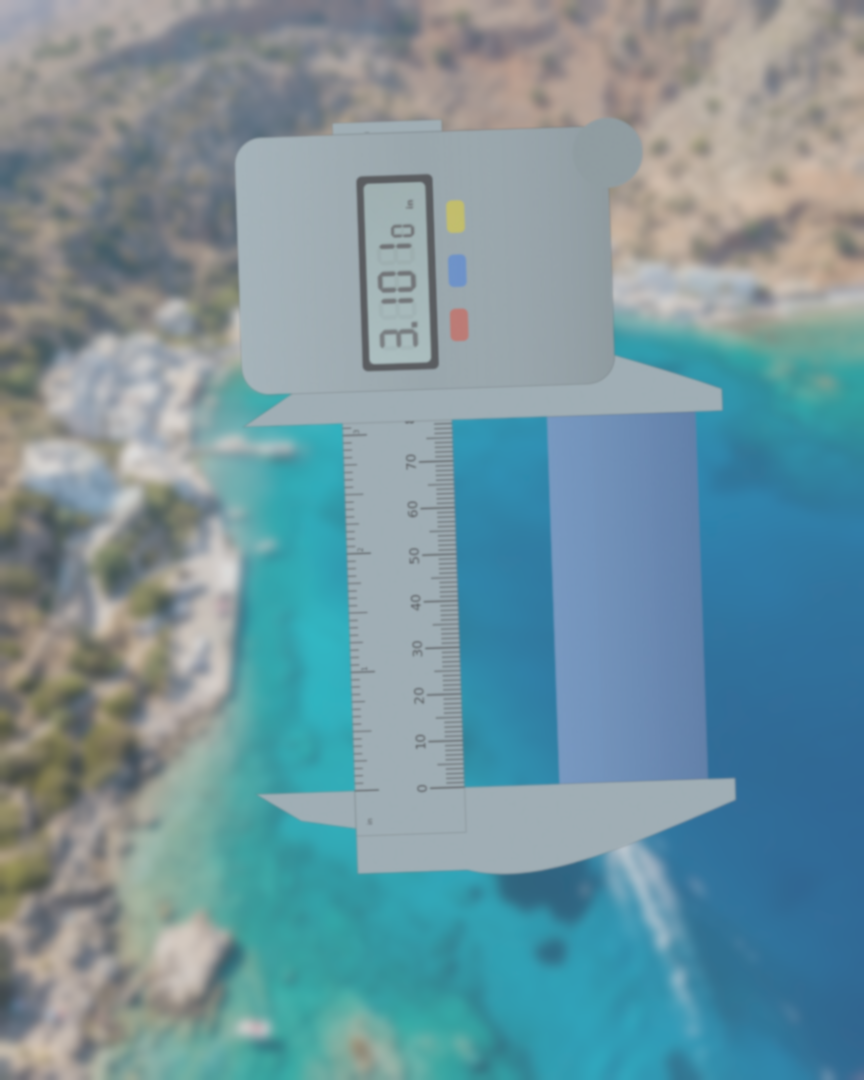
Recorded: 3.1010in
